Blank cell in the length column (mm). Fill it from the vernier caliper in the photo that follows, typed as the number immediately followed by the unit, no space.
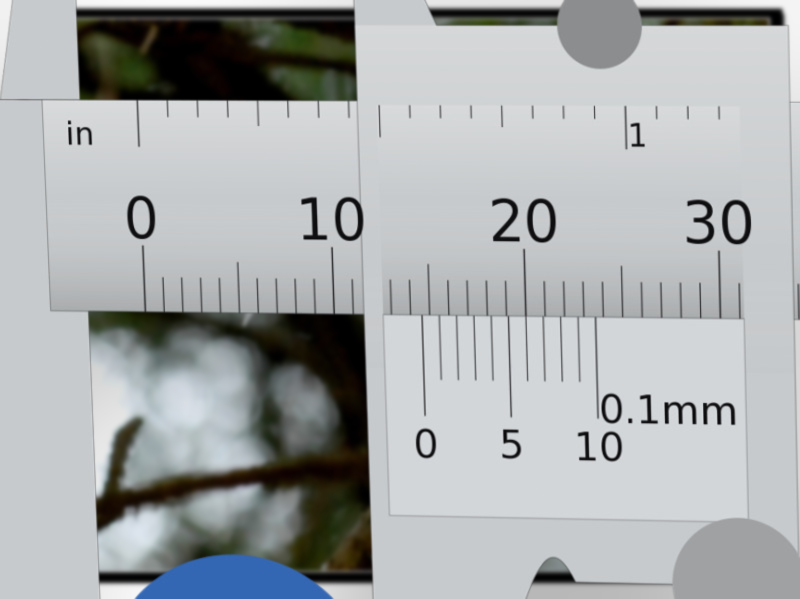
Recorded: 14.6mm
